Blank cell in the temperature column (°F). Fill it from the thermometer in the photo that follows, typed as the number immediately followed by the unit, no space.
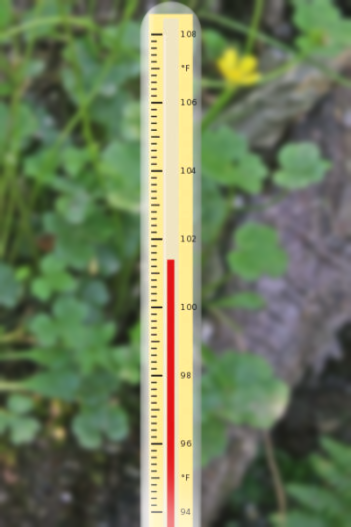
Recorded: 101.4°F
